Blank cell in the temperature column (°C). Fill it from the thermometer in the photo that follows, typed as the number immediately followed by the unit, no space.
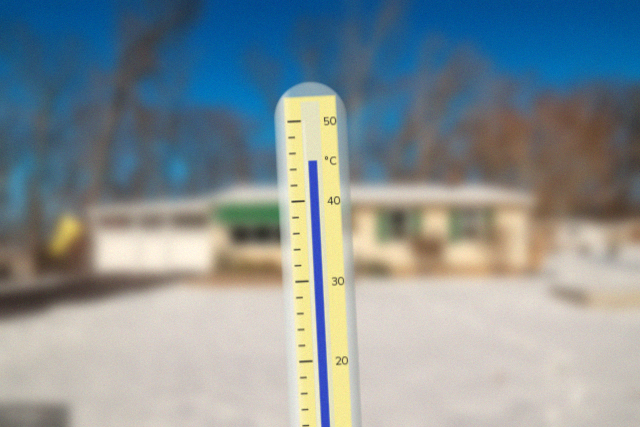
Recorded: 45°C
